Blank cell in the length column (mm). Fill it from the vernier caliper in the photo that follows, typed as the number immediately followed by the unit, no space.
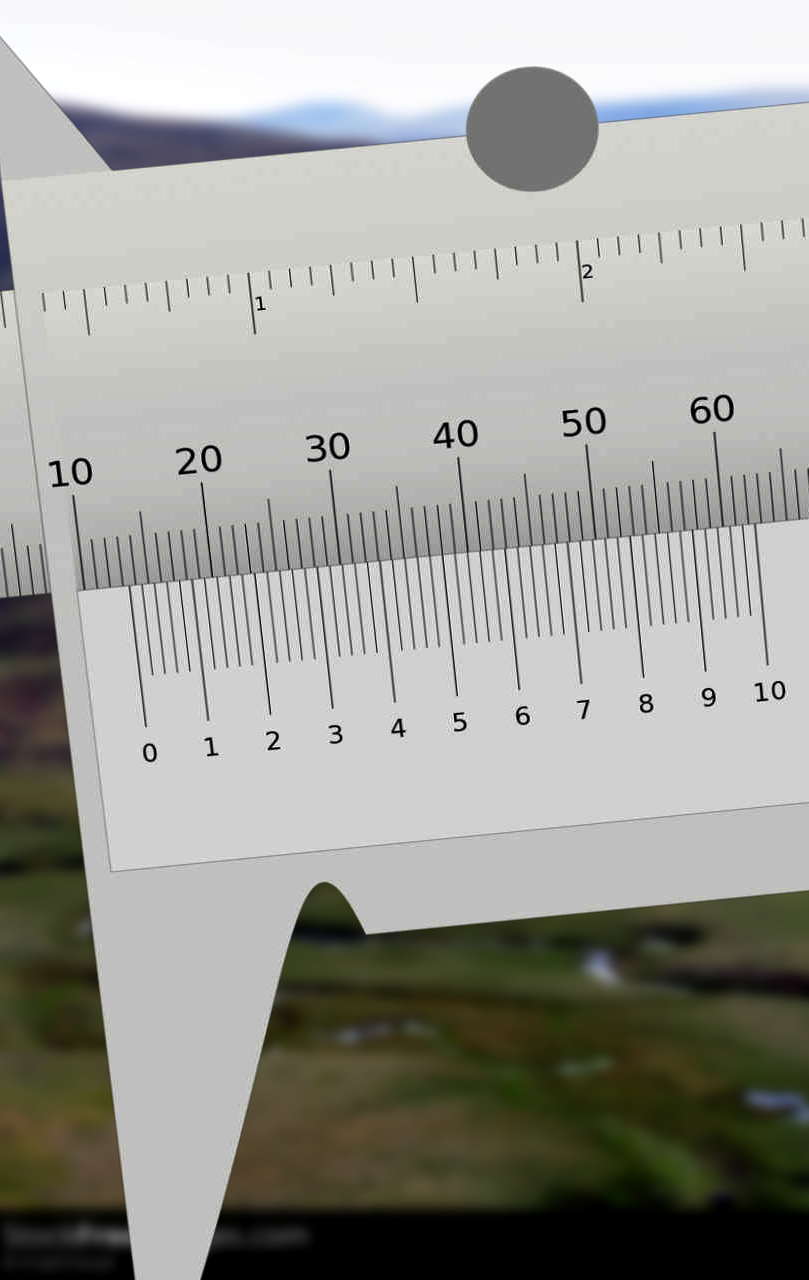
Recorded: 13.5mm
